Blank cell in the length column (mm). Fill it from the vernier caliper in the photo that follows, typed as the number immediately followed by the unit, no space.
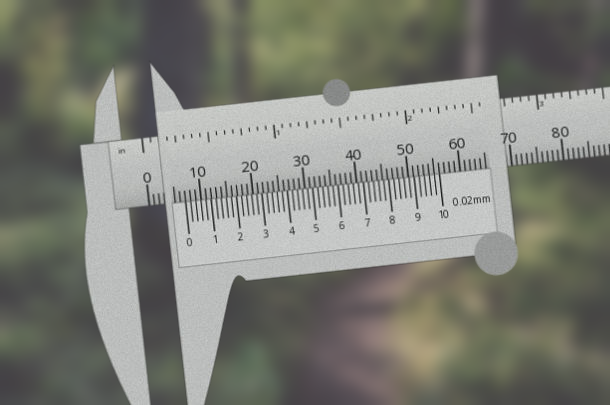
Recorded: 7.0mm
